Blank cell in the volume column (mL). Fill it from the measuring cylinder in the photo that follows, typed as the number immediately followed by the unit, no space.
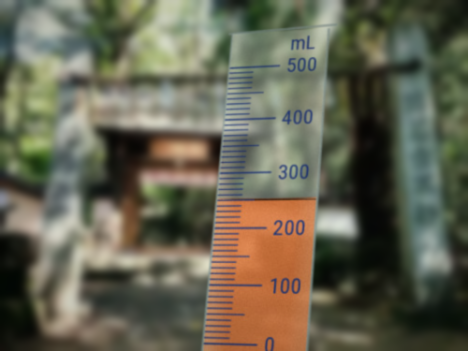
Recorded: 250mL
